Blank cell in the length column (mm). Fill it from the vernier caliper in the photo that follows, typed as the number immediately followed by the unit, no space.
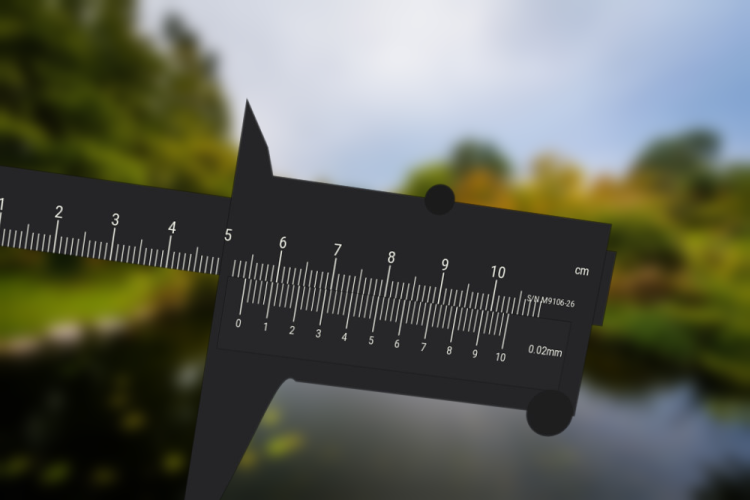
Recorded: 54.4mm
